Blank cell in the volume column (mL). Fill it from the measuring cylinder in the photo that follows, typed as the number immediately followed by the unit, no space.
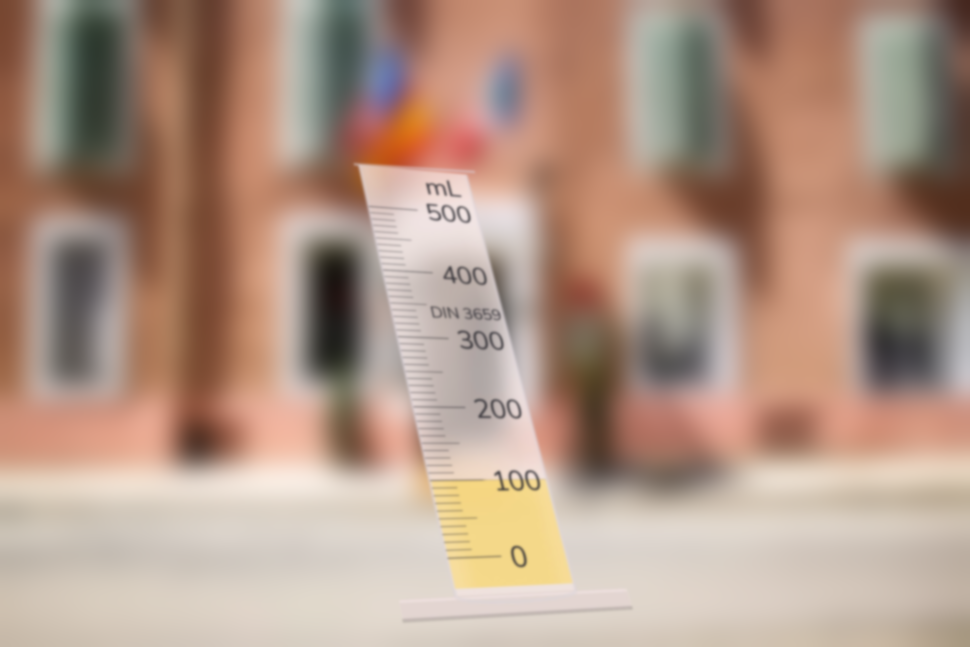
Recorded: 100mL
